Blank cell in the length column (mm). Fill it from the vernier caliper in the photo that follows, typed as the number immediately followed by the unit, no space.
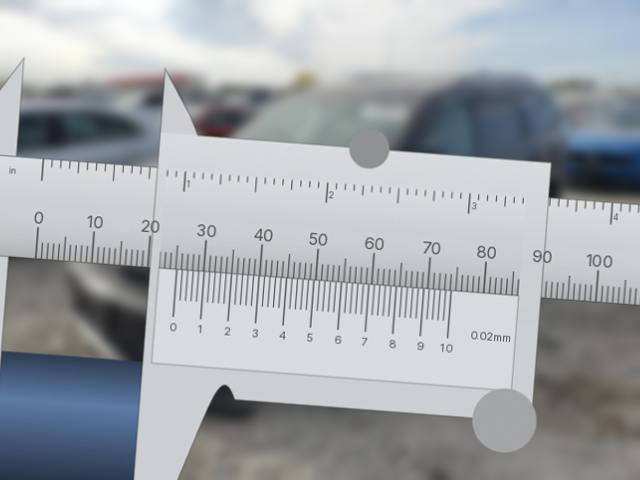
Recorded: 25.2mm
